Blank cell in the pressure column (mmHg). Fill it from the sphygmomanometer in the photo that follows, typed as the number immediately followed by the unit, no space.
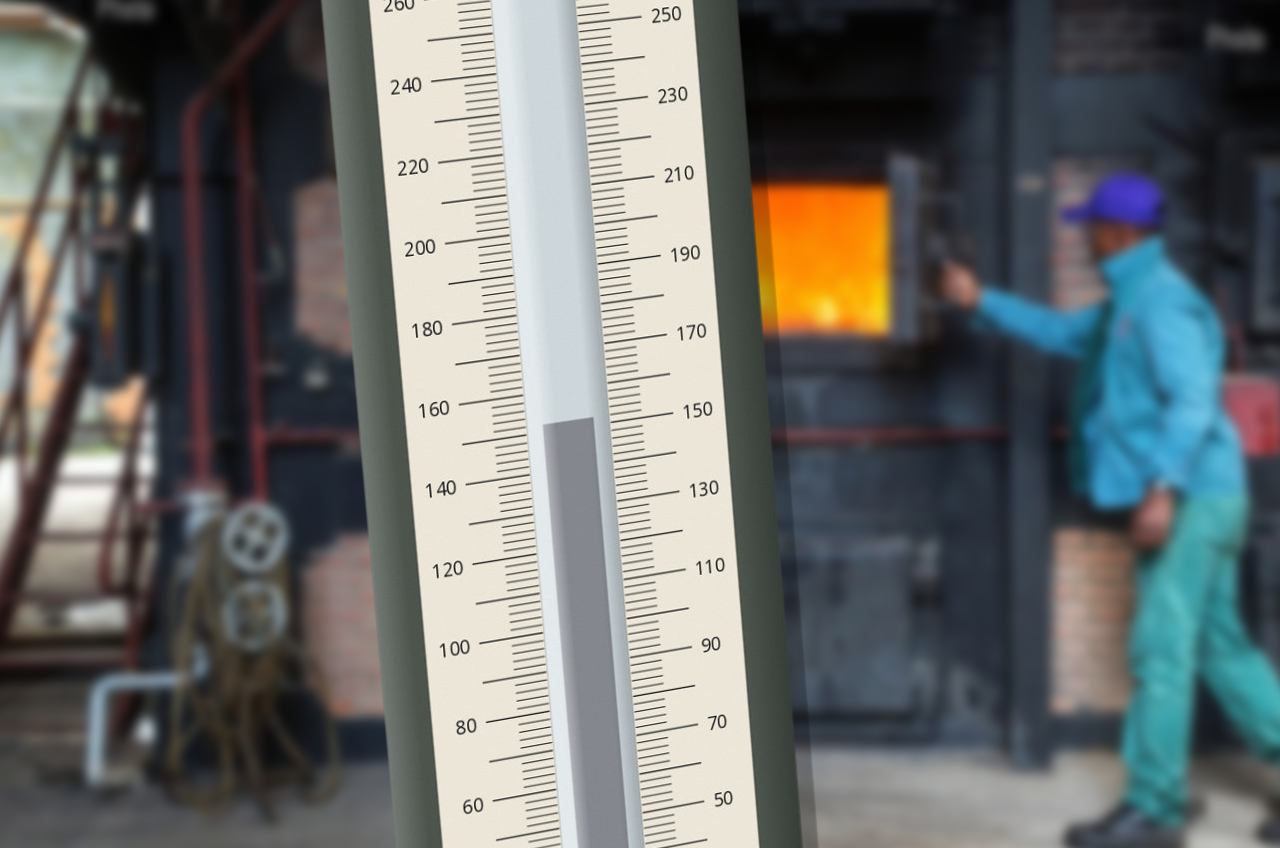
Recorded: 152mmHg
